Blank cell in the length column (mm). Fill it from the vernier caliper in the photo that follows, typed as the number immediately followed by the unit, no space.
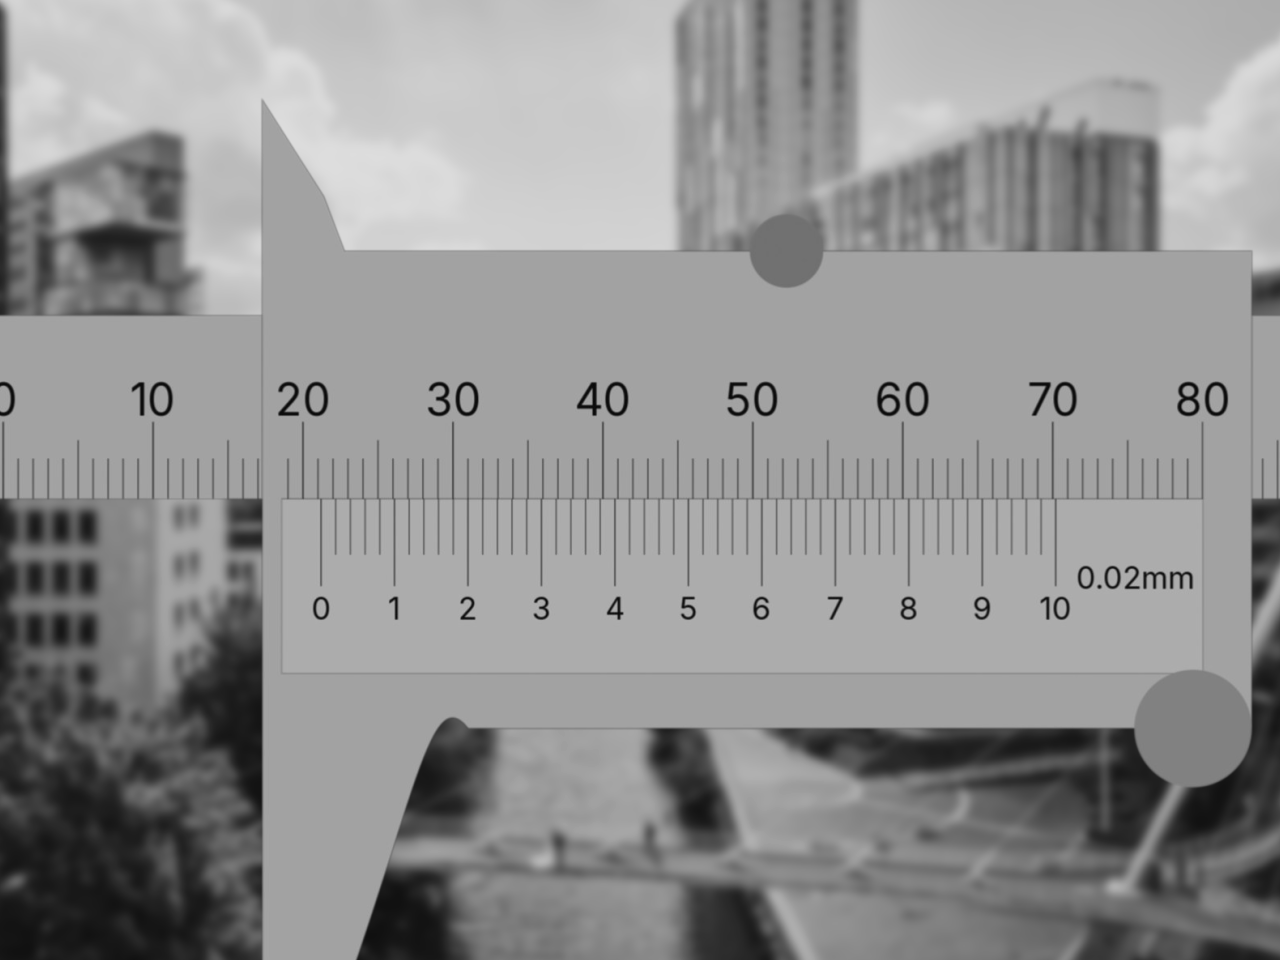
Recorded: 21.2mm
